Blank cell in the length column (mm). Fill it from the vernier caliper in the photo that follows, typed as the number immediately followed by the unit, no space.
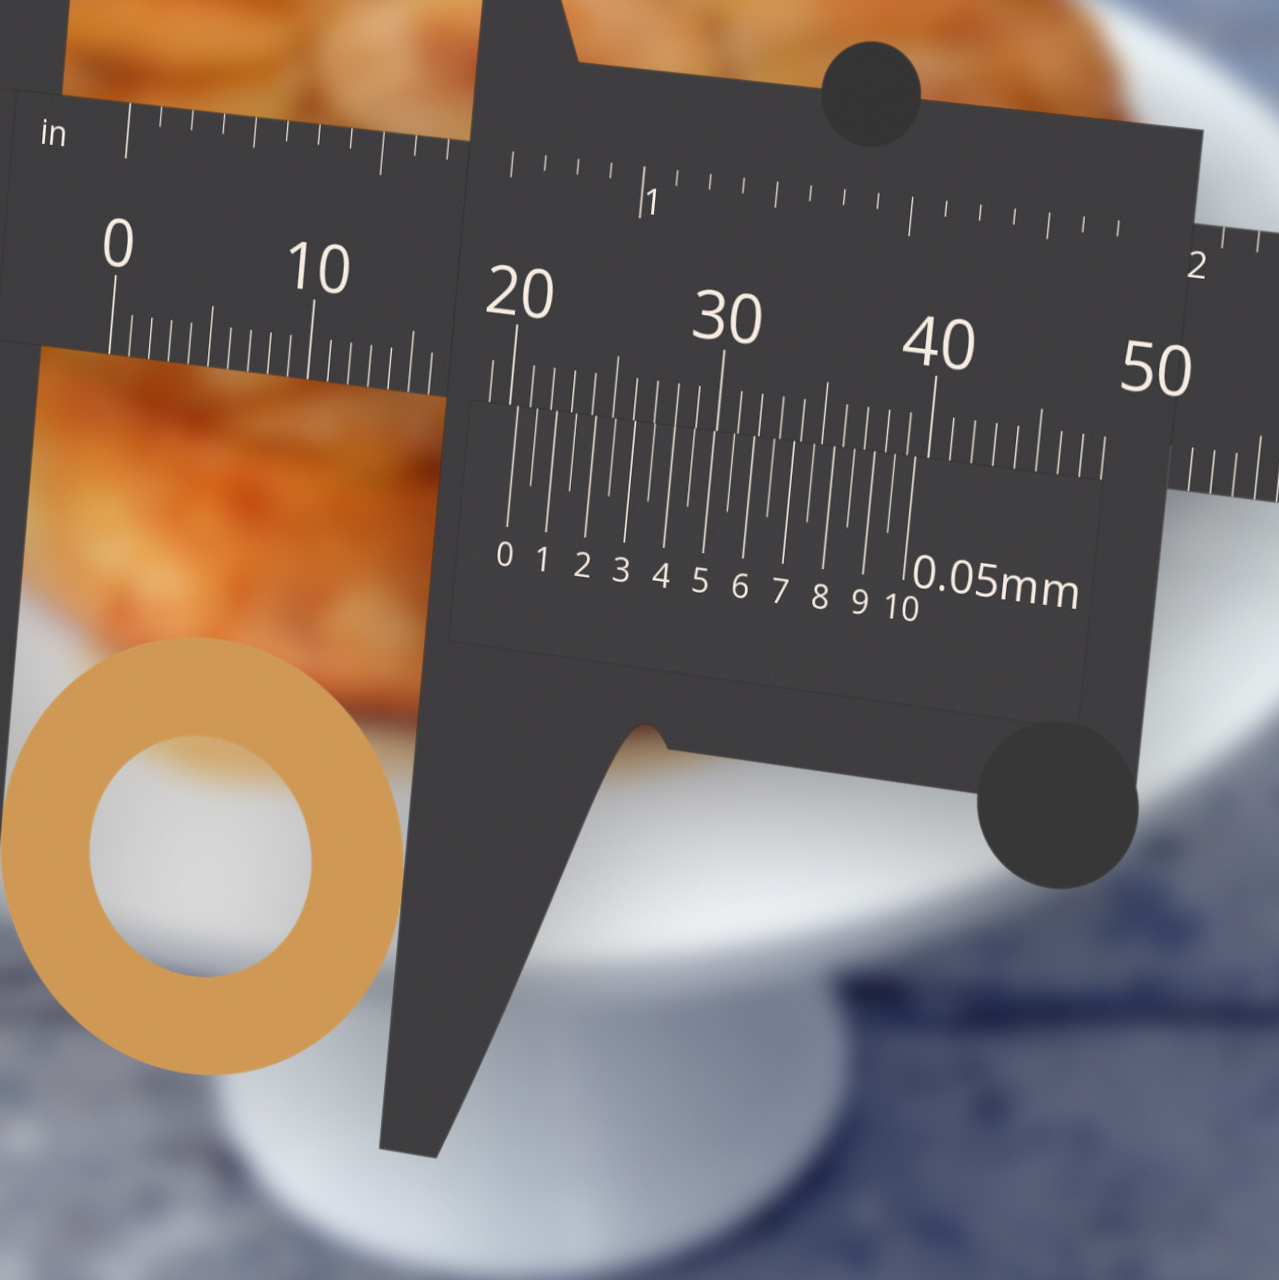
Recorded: 20.4mm
